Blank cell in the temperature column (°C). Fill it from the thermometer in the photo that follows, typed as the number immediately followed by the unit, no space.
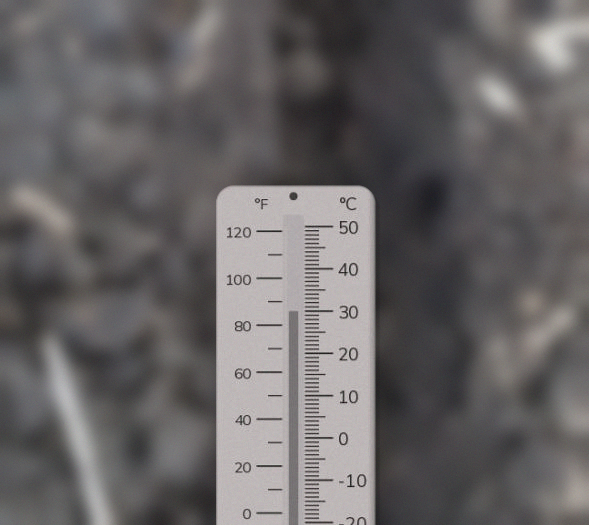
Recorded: 30°C
